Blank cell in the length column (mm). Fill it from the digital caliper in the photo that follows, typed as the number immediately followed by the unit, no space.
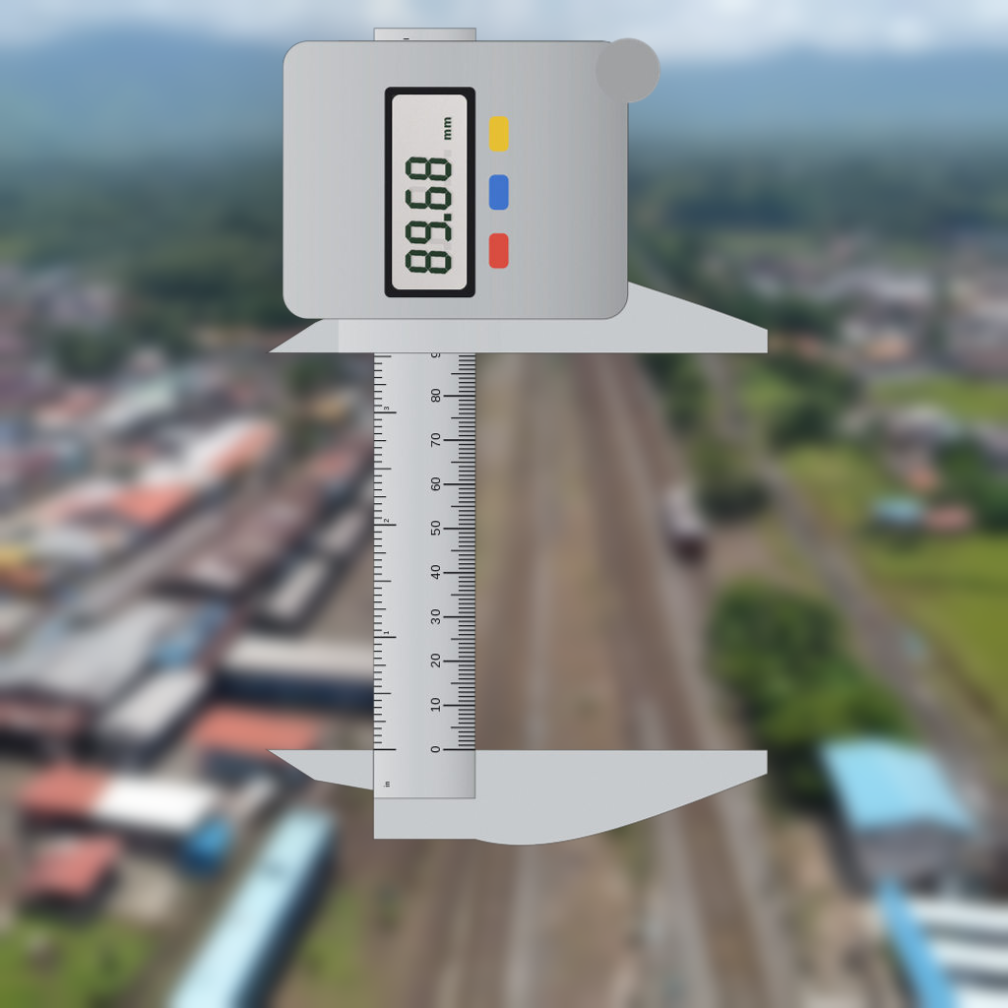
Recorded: 89.68mm
